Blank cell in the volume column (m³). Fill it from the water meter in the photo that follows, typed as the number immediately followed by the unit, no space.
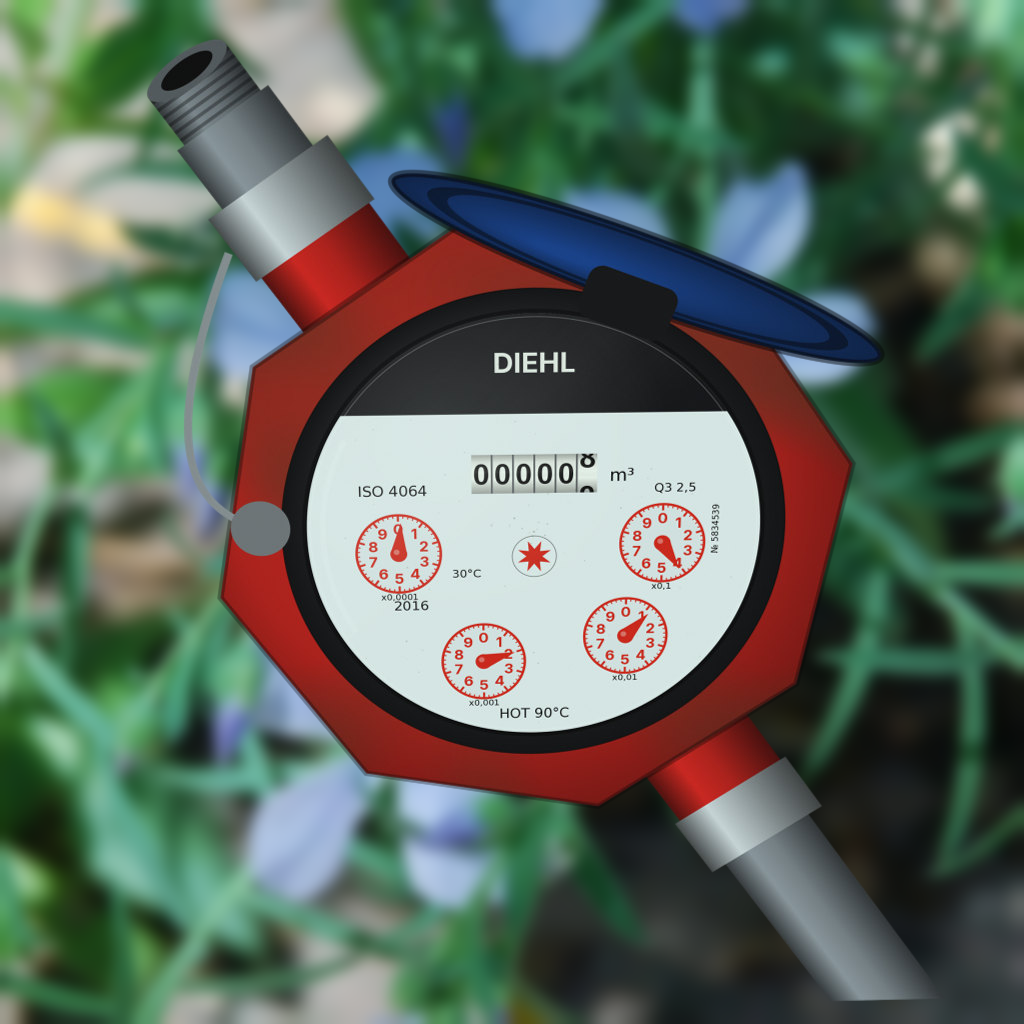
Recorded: 8.4120m³
